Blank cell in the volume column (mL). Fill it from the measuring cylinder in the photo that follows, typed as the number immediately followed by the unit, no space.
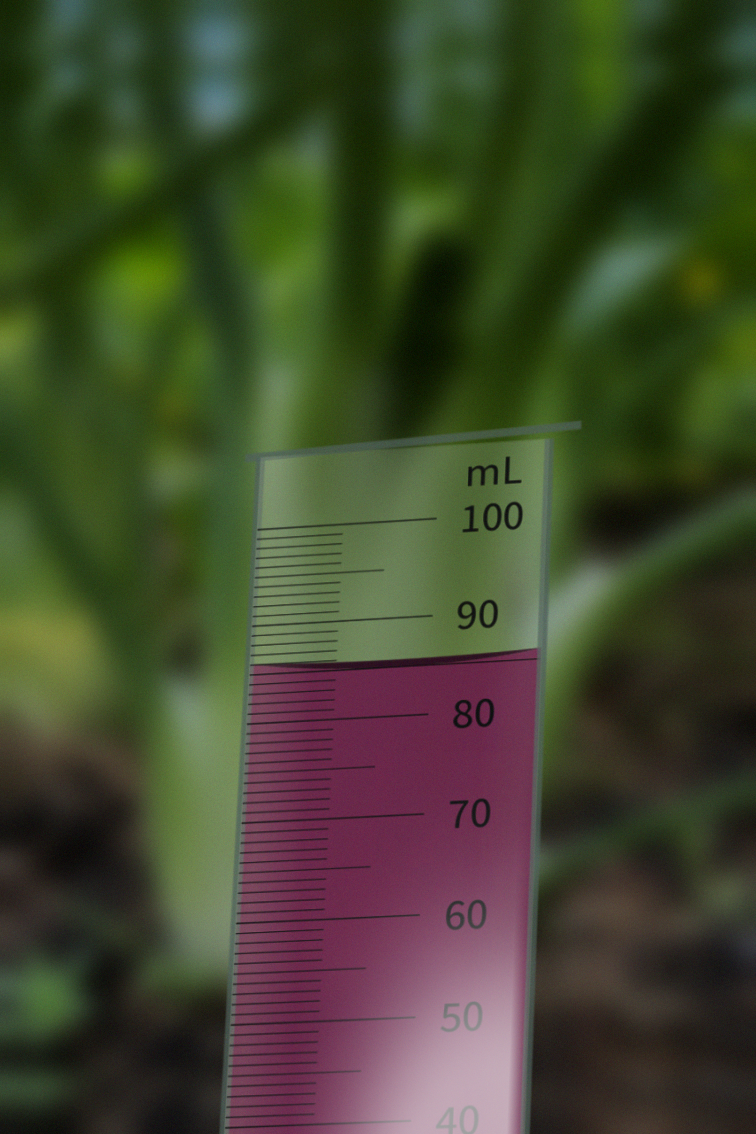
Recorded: 85mL
